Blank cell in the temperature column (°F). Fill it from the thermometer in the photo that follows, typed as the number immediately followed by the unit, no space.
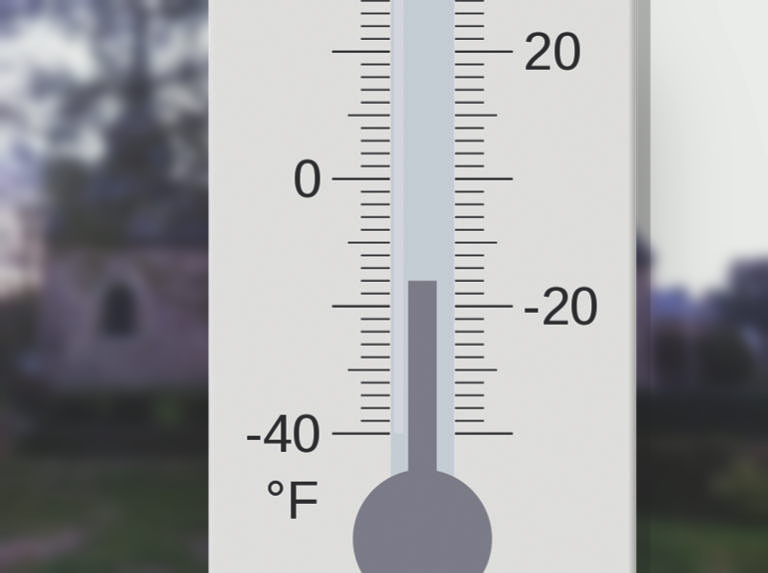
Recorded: -16°F
